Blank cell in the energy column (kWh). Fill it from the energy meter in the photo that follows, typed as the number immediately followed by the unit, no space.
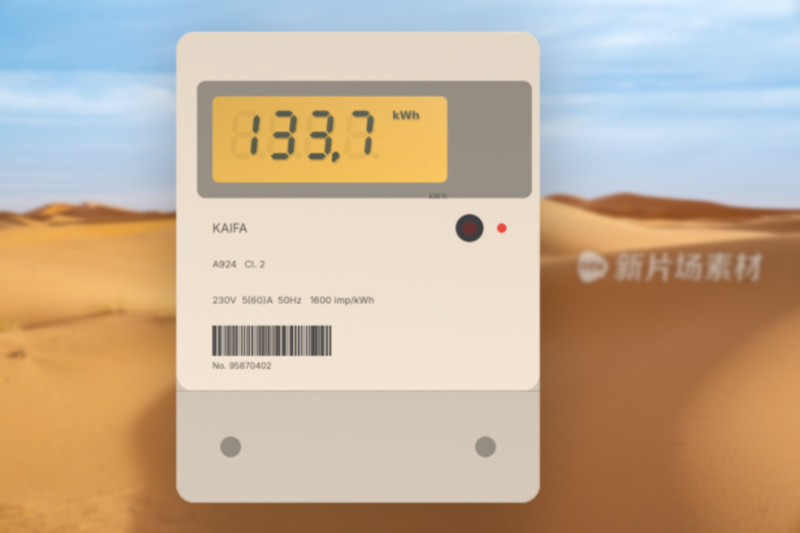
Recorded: 133.7kWh
